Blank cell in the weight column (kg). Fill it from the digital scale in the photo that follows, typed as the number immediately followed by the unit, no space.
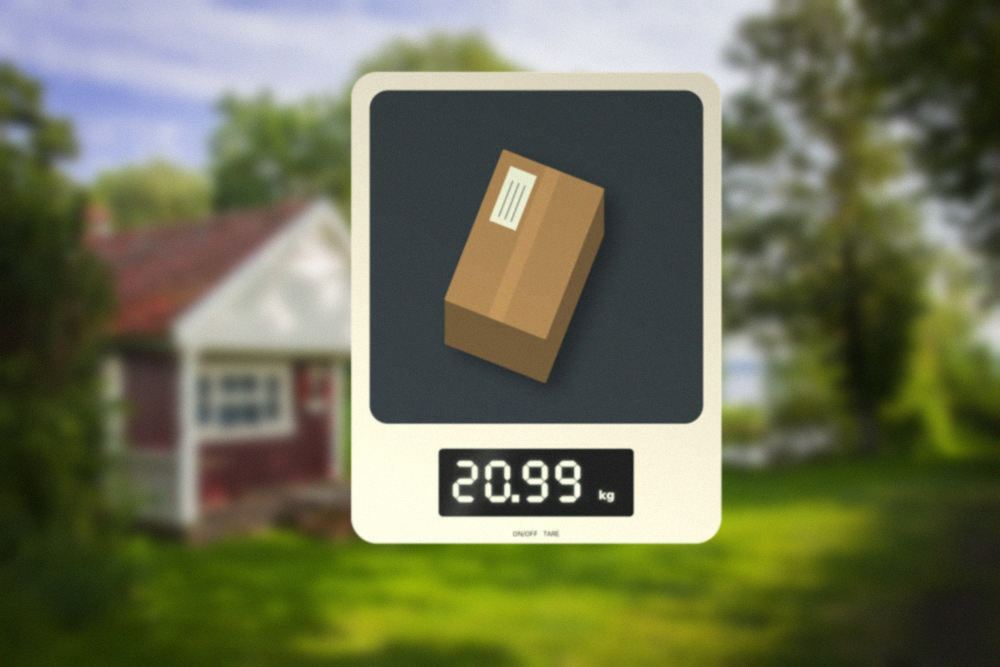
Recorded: 20.99kg
